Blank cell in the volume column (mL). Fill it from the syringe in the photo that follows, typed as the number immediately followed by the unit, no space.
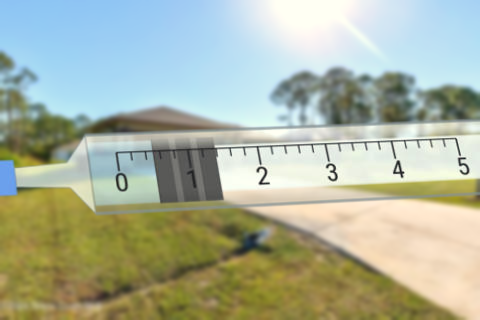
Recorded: 0.5mL
